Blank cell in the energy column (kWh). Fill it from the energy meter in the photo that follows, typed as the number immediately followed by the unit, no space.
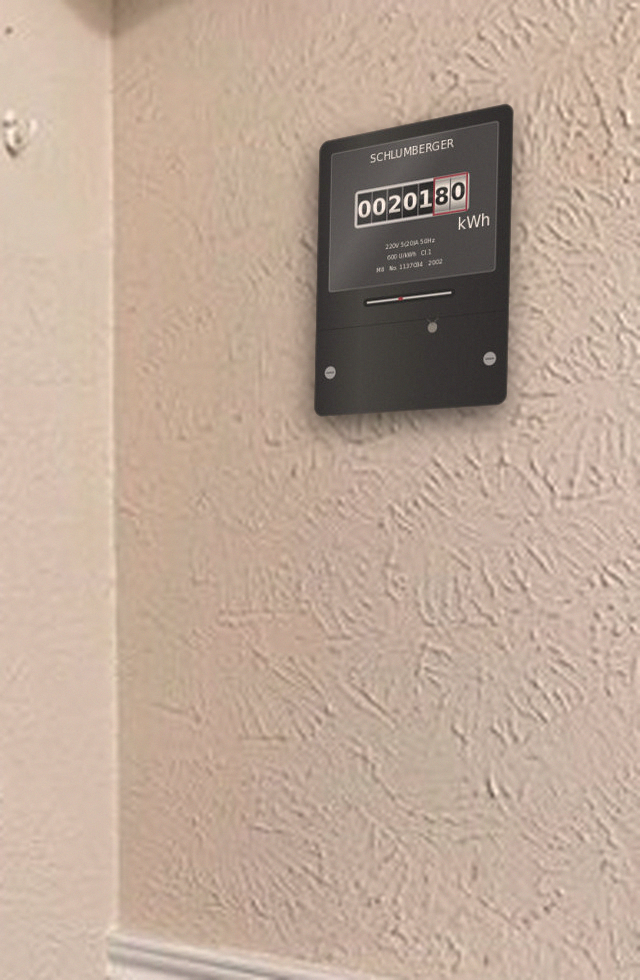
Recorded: 201.80kWh
